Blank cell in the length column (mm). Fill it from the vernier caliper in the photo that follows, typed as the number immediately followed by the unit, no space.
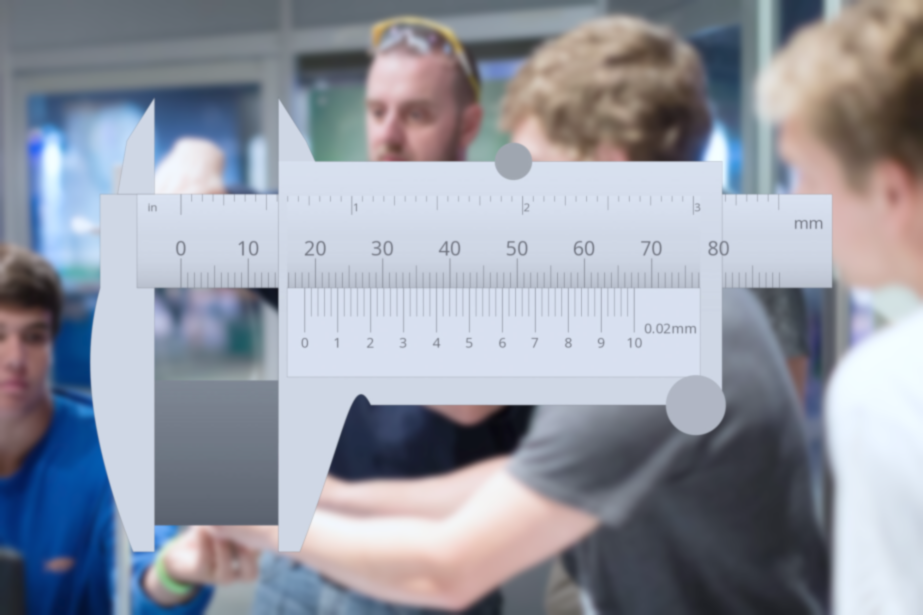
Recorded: 18.4mm
